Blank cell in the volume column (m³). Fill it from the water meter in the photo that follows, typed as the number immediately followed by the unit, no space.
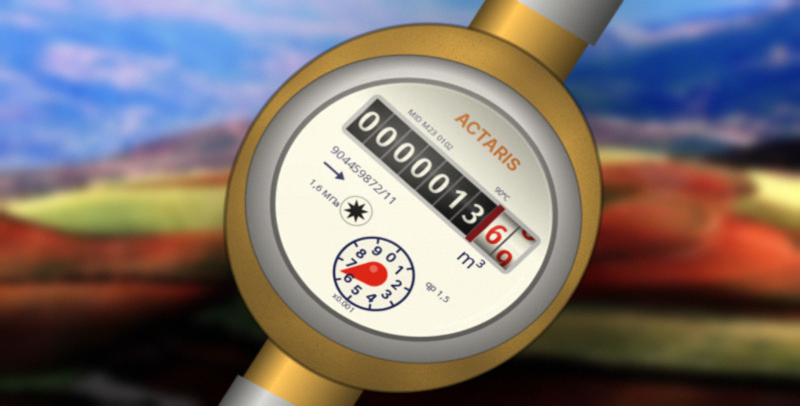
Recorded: 13.686m³
